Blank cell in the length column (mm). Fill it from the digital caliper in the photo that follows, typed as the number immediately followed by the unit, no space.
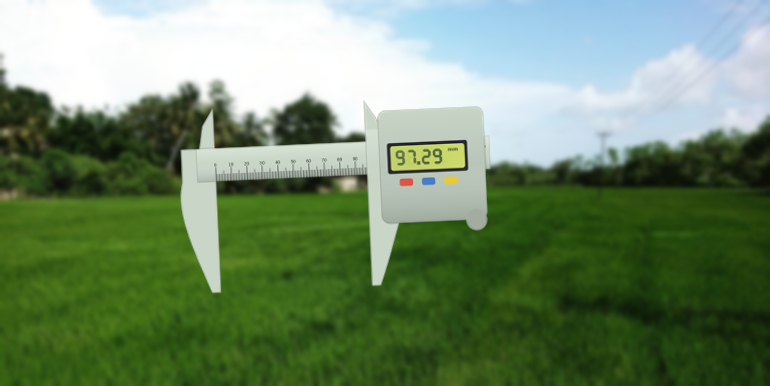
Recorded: 97.29mm
